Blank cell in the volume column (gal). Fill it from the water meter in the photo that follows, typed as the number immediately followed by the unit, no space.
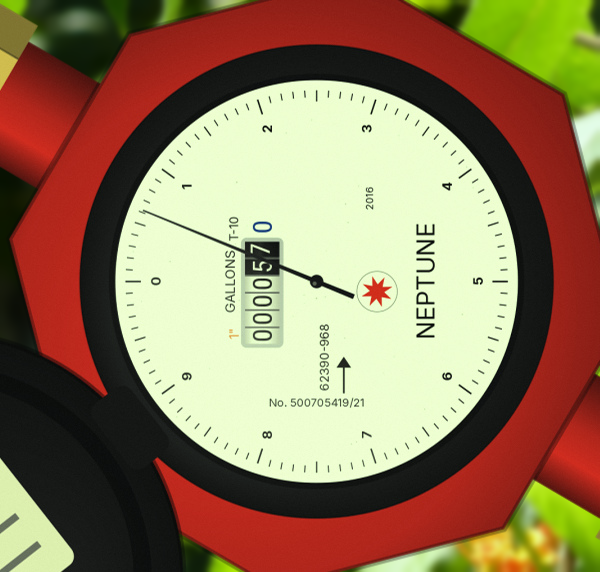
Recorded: 570.6gal
